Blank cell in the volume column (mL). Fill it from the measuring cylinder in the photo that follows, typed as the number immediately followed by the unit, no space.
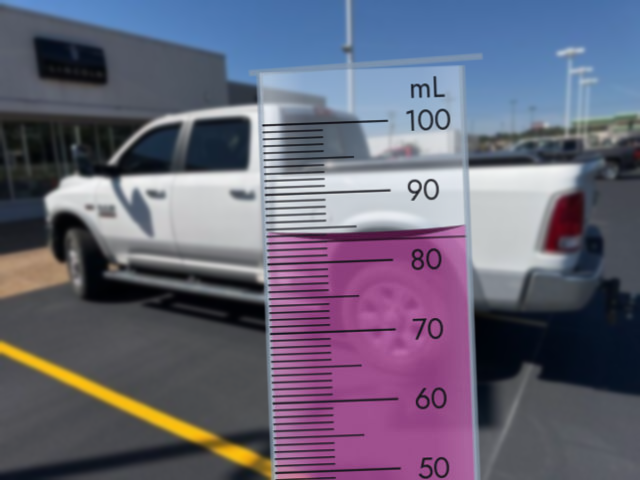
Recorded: 83mL
